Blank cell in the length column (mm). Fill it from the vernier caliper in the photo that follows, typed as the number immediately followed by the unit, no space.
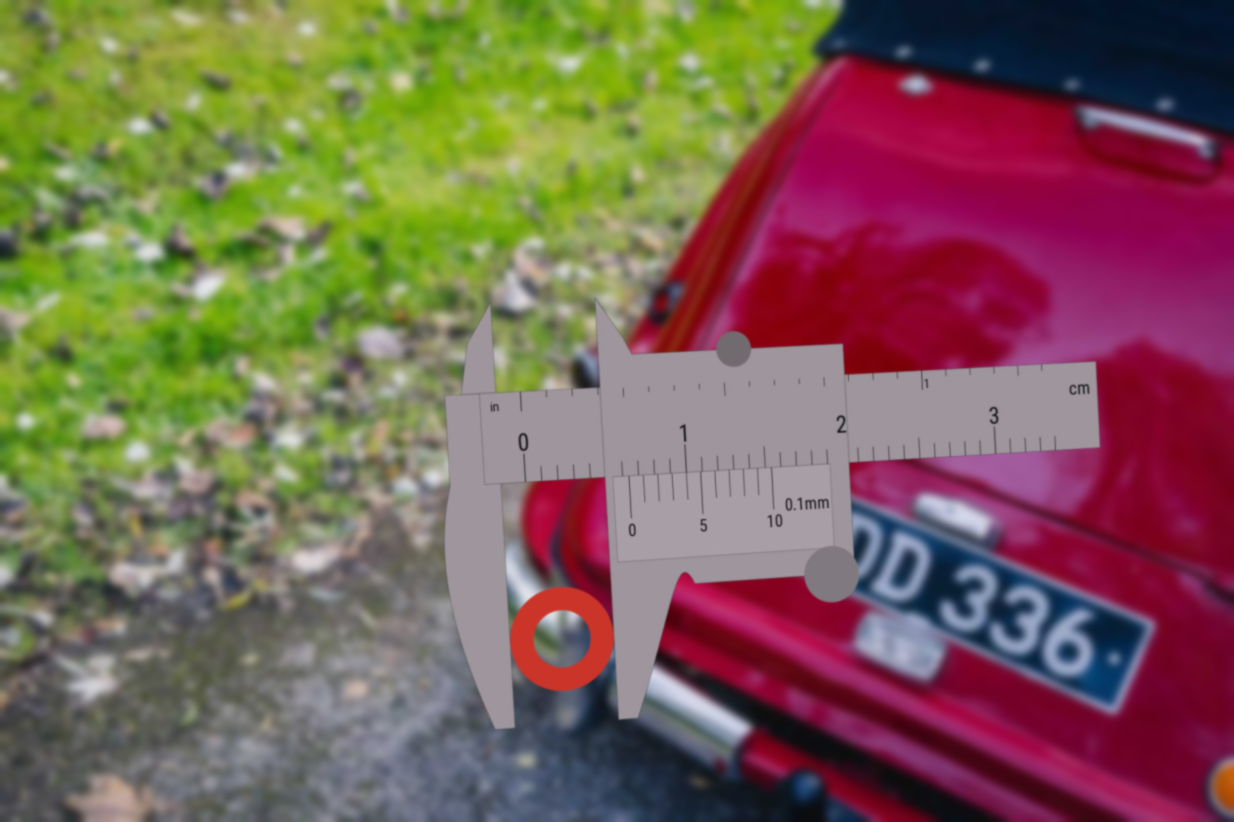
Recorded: 6.4mm
